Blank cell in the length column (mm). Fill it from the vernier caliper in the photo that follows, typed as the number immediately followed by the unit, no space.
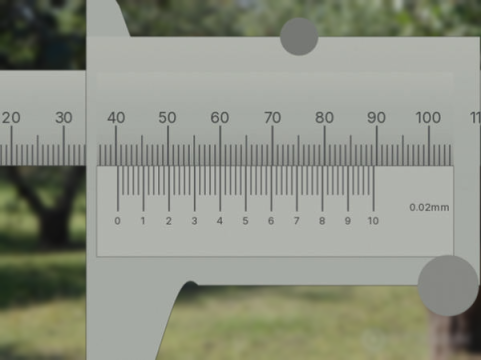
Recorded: 40.4mm
